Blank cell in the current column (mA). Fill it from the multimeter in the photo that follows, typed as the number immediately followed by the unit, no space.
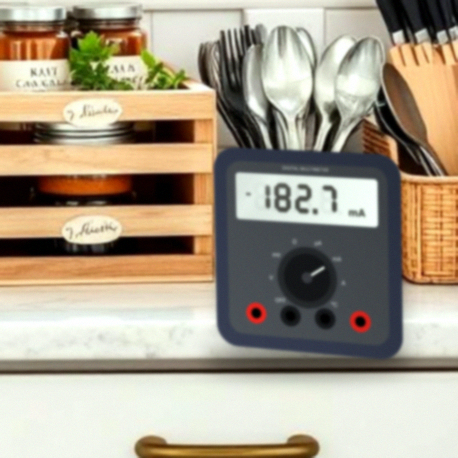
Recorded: -182.7mA
